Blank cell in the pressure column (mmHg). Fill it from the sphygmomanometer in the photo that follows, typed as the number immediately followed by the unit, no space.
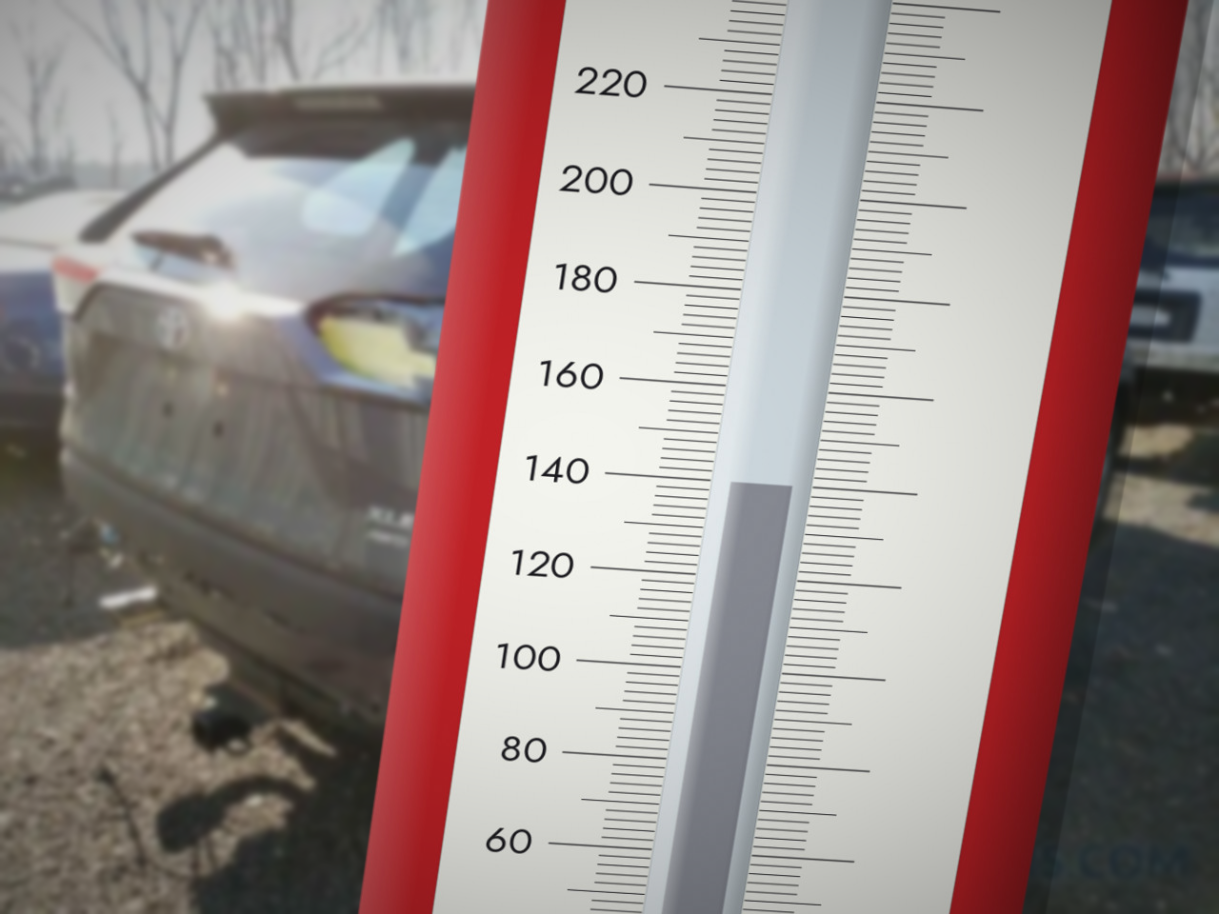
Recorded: 140mmHg
